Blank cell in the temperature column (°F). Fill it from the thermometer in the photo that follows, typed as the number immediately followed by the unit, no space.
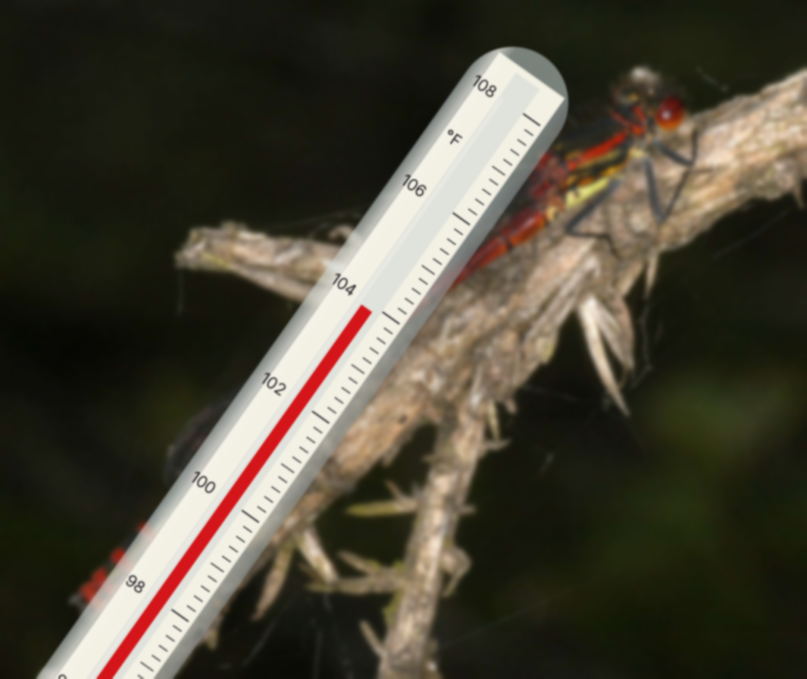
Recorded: 103.9°F
